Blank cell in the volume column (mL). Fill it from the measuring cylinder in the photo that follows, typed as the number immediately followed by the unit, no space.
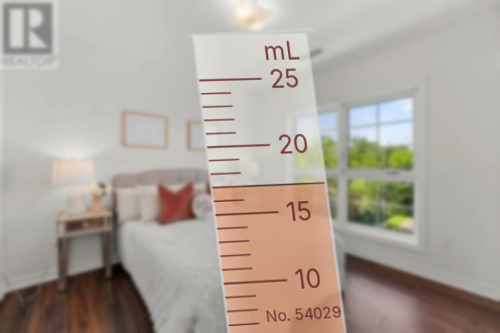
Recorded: 17mL
